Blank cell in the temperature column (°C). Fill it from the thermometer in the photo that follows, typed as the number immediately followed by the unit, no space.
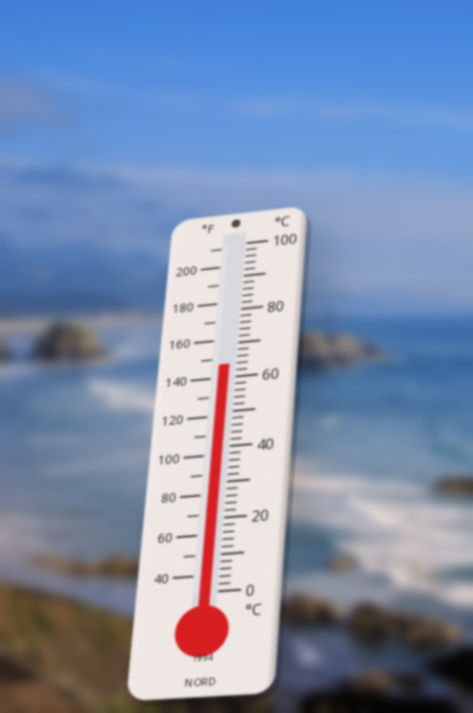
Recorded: 64°C
